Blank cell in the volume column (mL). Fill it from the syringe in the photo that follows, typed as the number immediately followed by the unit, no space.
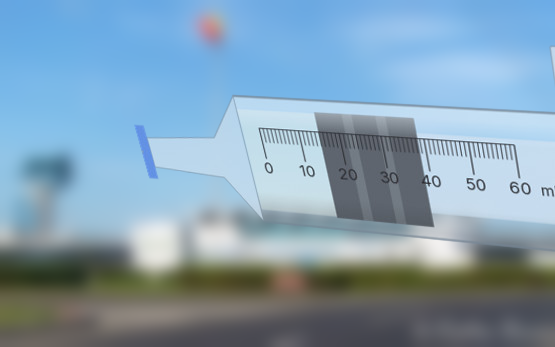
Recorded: 15mL
